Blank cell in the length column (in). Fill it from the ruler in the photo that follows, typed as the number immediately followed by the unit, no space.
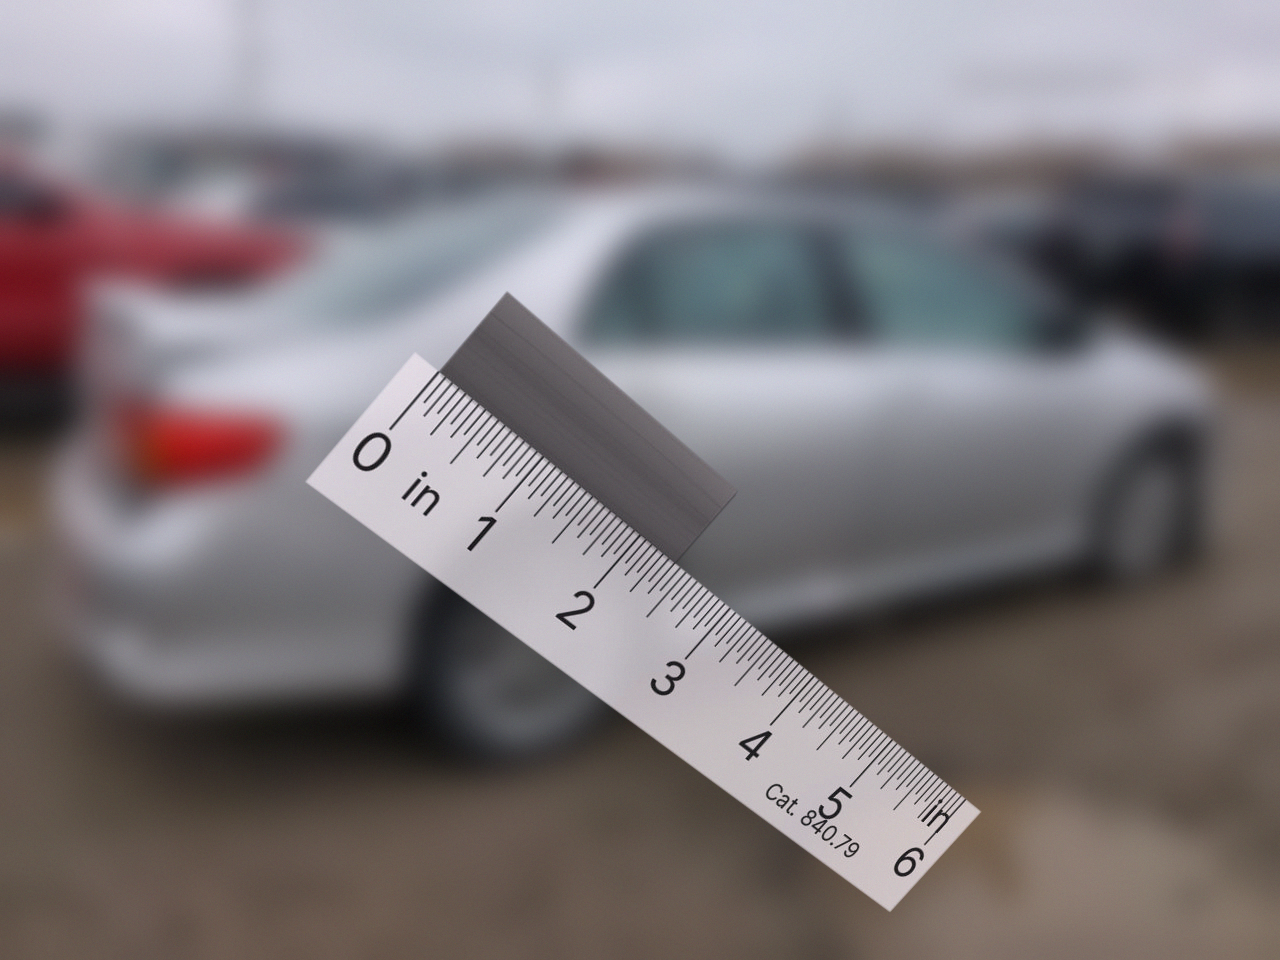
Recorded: 2.375in
